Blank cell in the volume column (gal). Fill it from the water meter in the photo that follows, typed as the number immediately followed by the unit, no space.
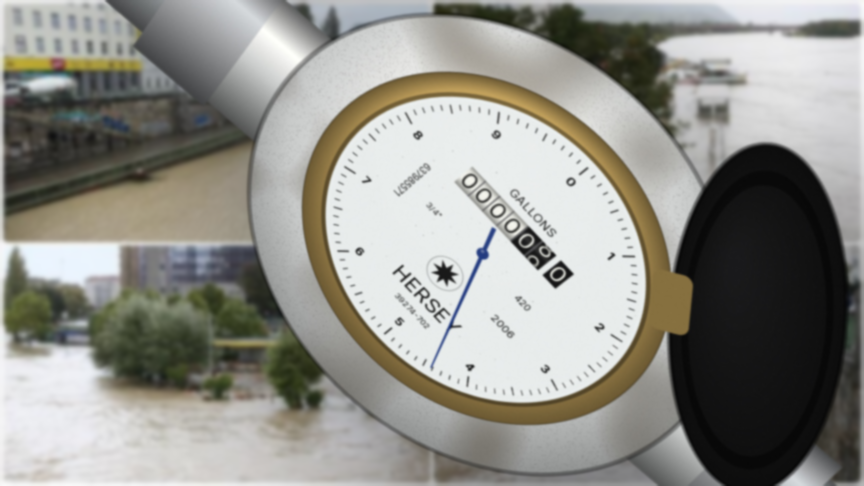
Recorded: 84.4gal
